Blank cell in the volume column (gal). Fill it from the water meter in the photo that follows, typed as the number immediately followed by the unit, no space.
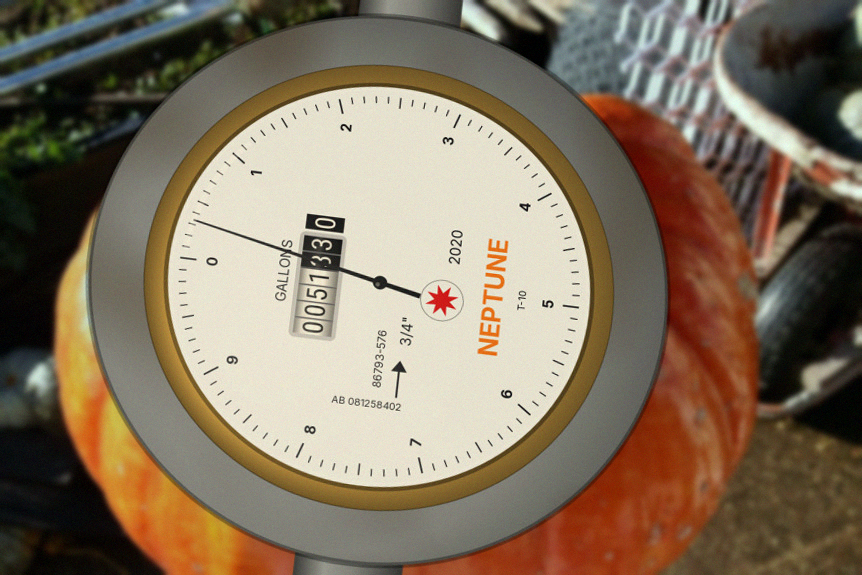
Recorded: 51330.3gal
